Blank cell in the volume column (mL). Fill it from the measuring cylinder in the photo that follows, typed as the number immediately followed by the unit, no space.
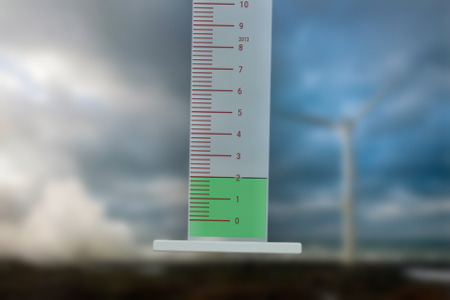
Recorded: 2mL
